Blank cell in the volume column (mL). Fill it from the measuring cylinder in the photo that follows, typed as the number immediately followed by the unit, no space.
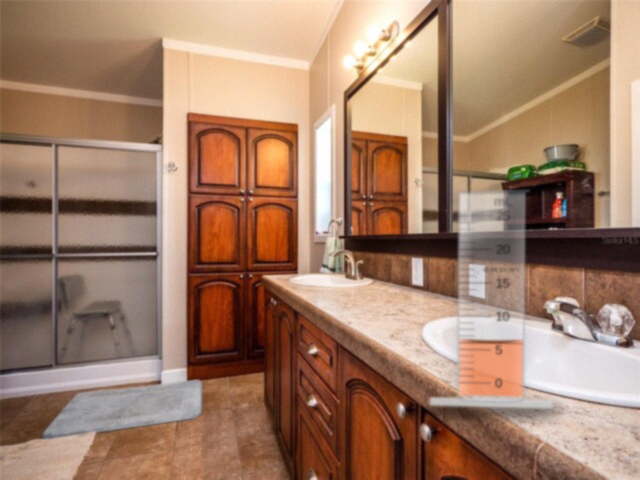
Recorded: 6mL
